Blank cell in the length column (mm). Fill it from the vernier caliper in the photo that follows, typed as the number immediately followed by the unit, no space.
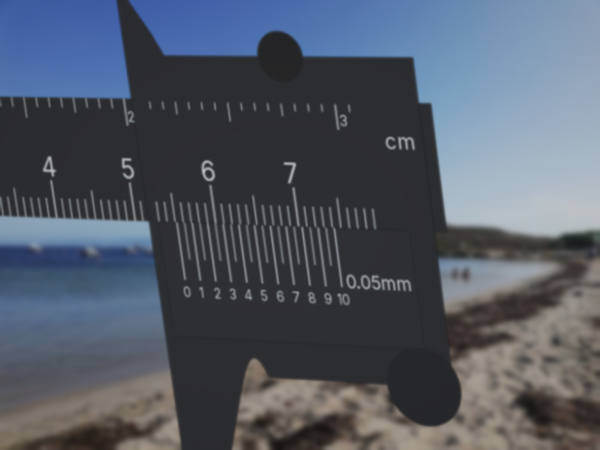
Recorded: 55.2mm
